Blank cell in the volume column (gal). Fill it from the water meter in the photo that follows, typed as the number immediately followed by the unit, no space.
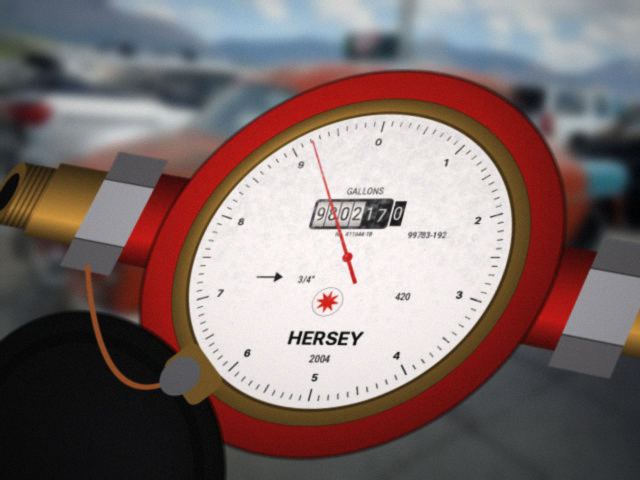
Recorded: 9802169.2gal
